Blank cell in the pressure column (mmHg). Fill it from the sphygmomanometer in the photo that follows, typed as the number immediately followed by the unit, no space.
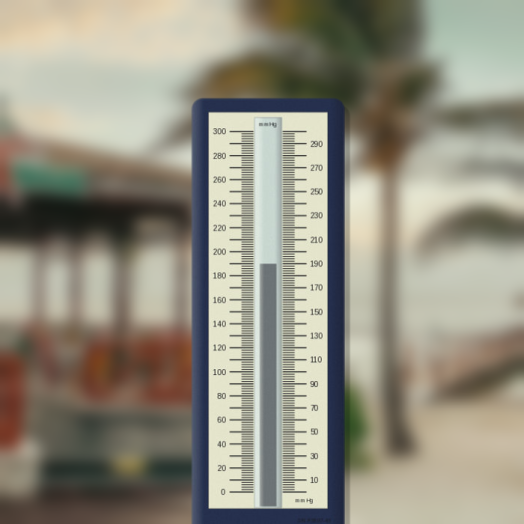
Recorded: 190mmHg
